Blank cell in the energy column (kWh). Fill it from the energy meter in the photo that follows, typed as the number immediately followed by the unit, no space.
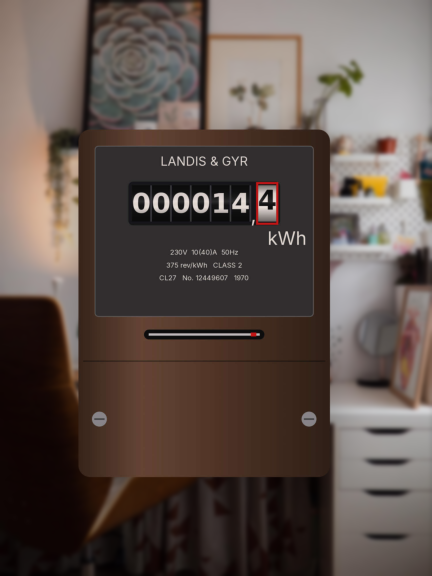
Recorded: 14.4kWh
